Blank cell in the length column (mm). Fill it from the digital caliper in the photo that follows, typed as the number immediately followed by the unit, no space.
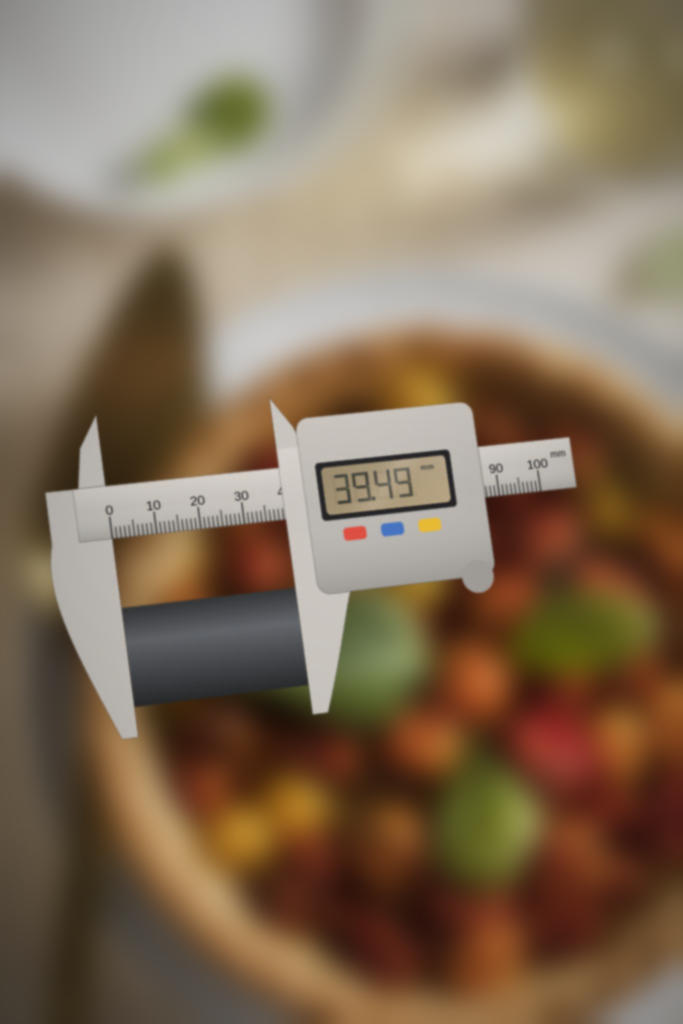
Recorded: 39.49mm
